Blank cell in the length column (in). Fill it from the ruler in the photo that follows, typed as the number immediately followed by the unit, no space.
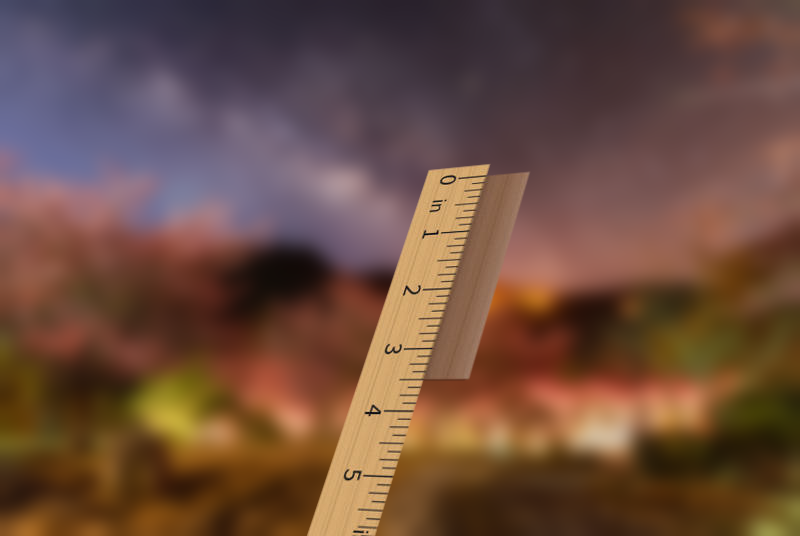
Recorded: 3.5in
